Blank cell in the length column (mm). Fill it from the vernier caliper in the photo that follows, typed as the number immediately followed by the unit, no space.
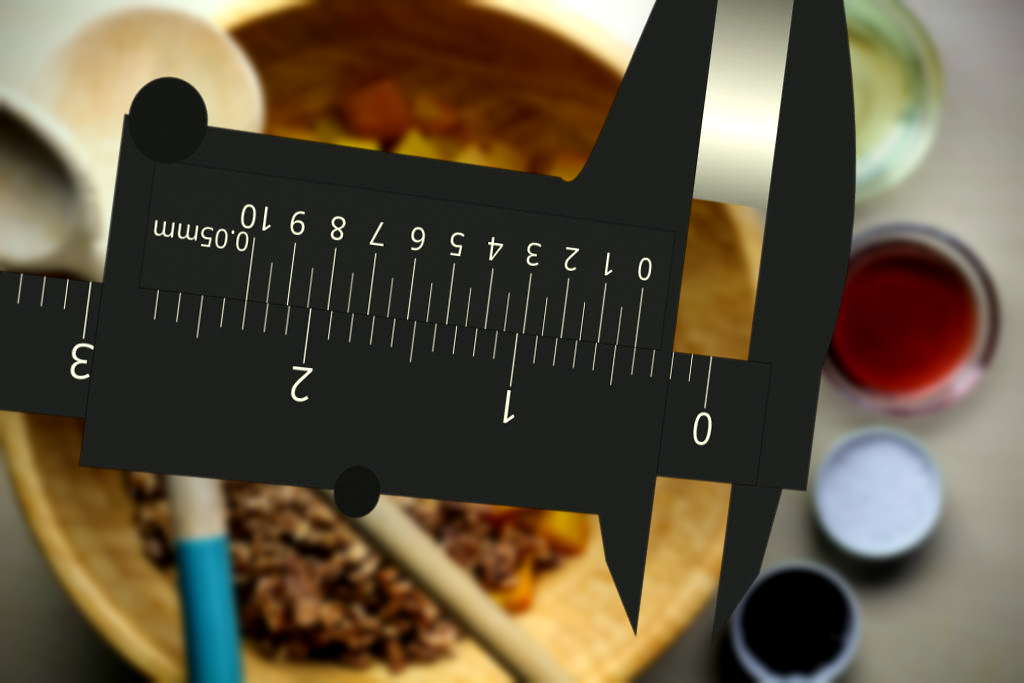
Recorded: 4.0mm
